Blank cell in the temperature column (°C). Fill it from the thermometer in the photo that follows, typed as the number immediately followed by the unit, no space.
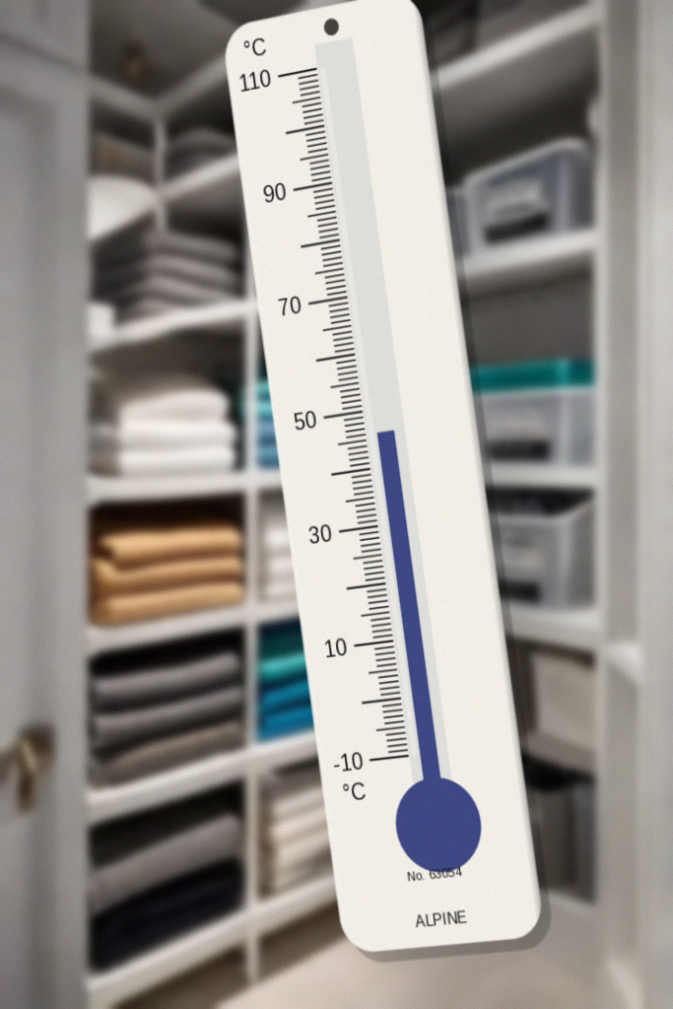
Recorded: 46°C
